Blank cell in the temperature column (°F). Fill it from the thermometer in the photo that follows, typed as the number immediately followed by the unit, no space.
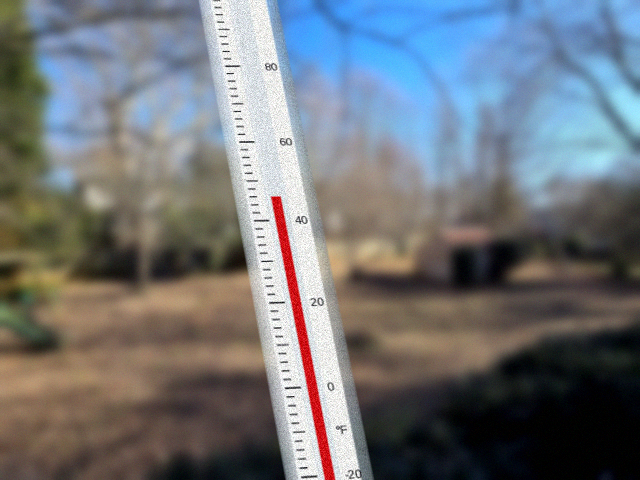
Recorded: 46°F
